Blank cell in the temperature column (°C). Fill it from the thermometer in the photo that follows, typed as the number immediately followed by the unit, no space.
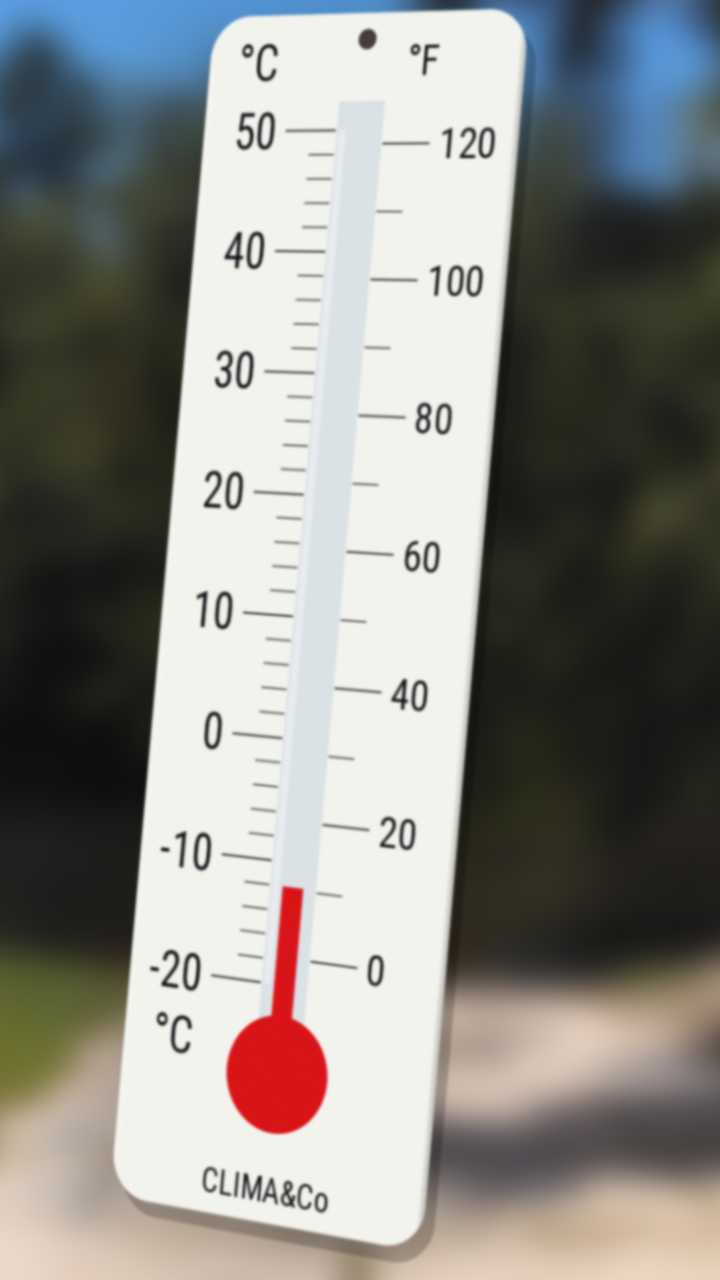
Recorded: -12°C
